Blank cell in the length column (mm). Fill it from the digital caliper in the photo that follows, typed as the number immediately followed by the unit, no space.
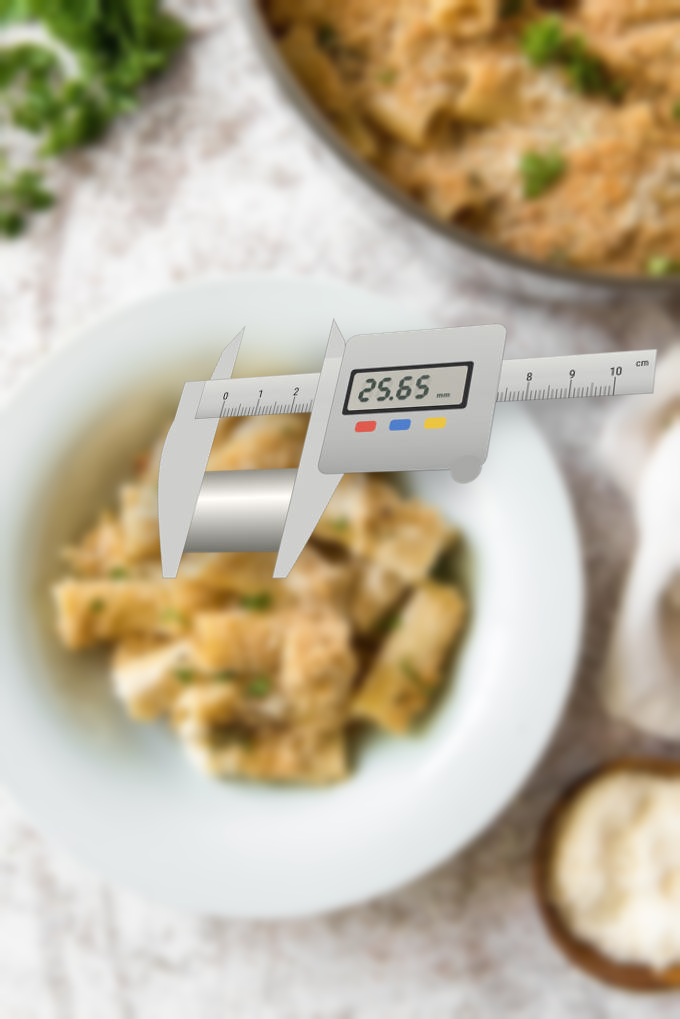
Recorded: 25.65mm
